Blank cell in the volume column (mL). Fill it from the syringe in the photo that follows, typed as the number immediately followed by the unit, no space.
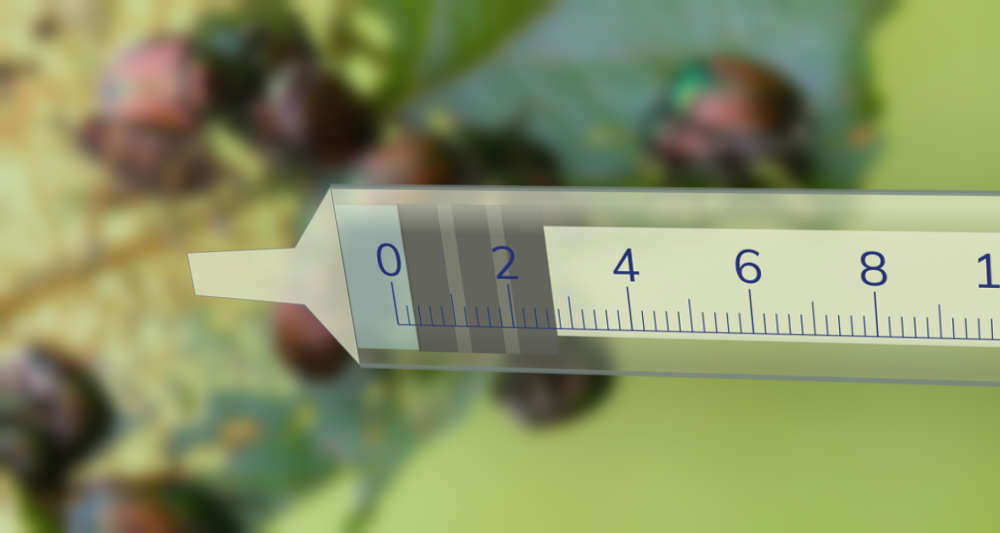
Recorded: 0.3mL
